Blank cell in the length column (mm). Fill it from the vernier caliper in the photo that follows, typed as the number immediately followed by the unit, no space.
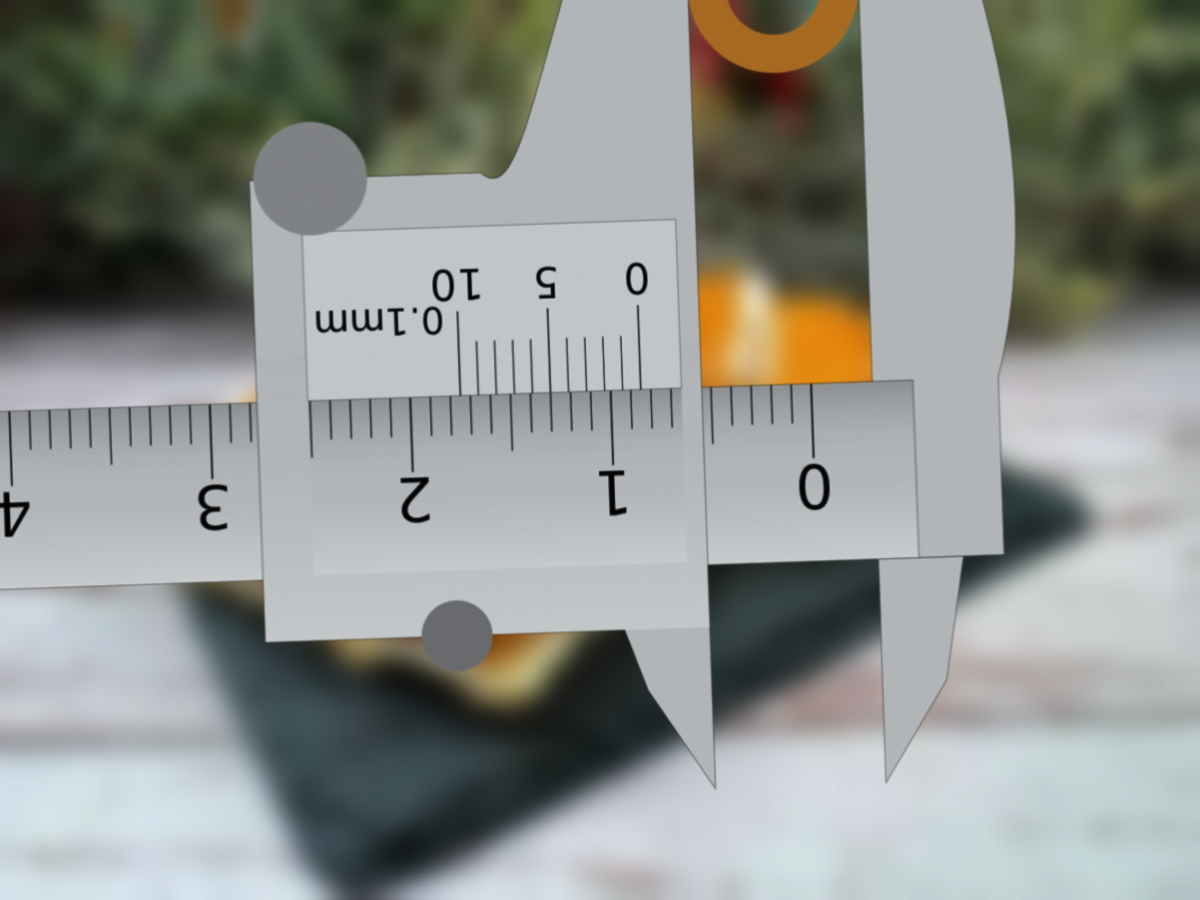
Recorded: 8.5mm
